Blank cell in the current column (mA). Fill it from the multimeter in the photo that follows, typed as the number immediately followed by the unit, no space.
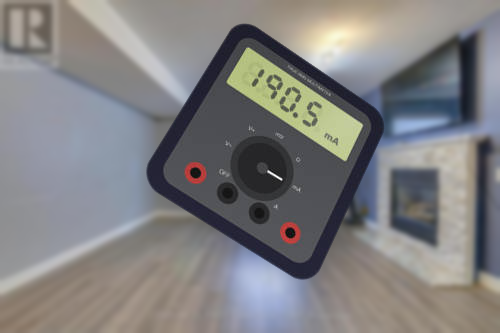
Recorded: 190.5mA
